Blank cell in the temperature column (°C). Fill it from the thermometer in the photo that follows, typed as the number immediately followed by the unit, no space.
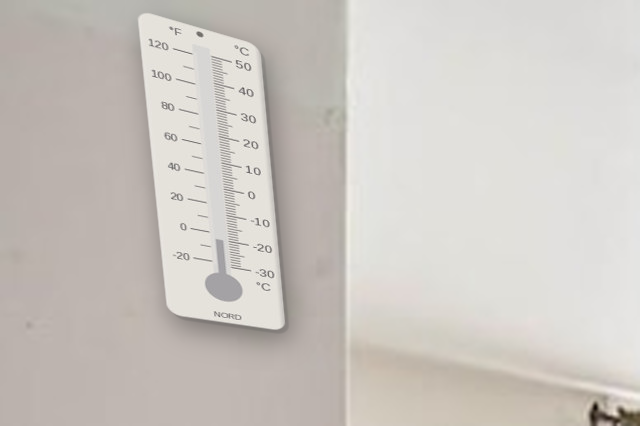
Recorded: -20°C
